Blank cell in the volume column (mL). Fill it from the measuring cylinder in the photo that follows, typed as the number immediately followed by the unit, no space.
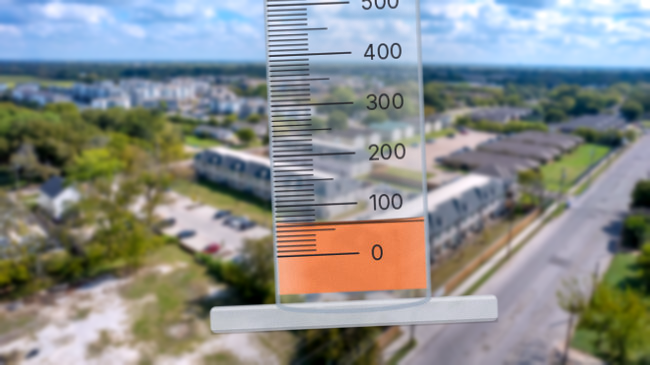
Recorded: 60mL
